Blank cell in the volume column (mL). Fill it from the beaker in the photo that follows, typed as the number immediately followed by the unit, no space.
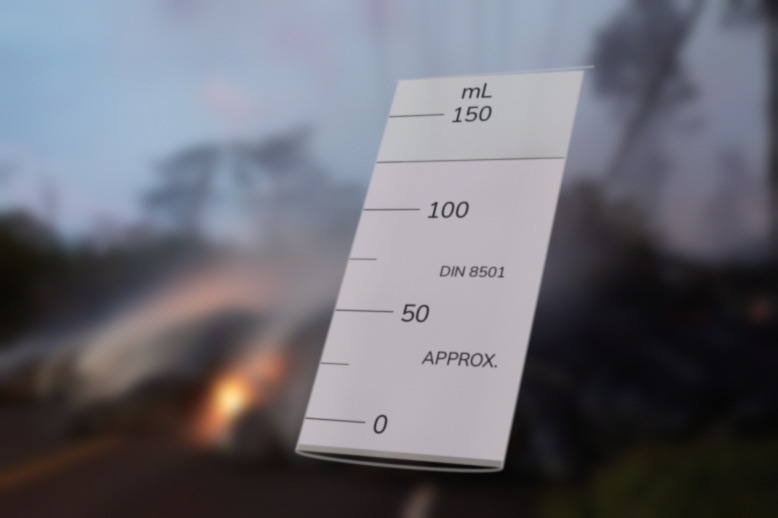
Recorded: 125mL
